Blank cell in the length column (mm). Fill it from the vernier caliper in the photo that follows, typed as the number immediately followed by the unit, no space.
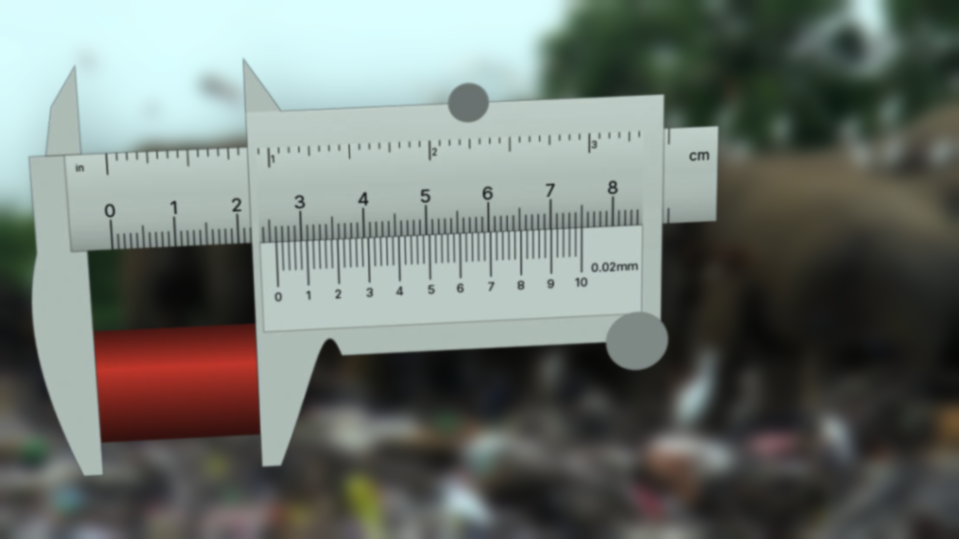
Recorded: 26.0mm
